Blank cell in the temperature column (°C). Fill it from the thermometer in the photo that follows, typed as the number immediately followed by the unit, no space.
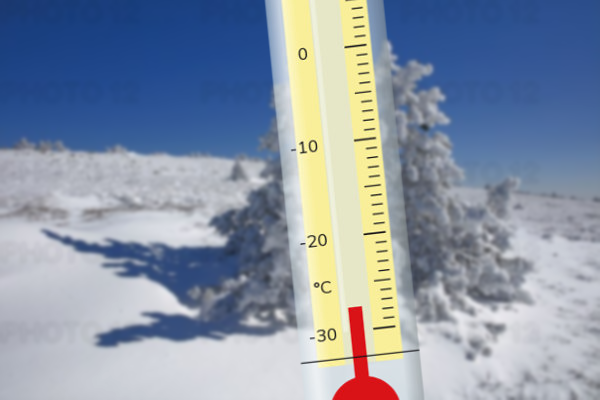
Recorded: -27.5°C
